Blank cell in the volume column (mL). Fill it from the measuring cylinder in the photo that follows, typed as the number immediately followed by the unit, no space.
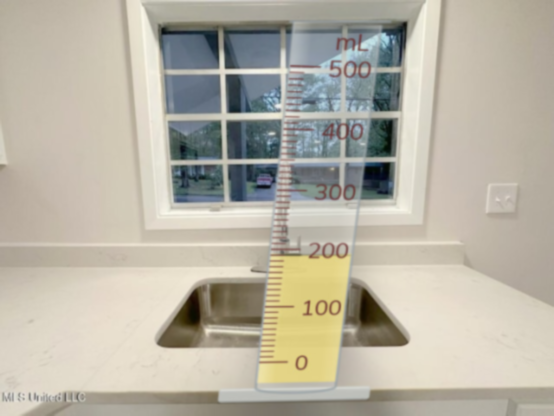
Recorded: 190mL
